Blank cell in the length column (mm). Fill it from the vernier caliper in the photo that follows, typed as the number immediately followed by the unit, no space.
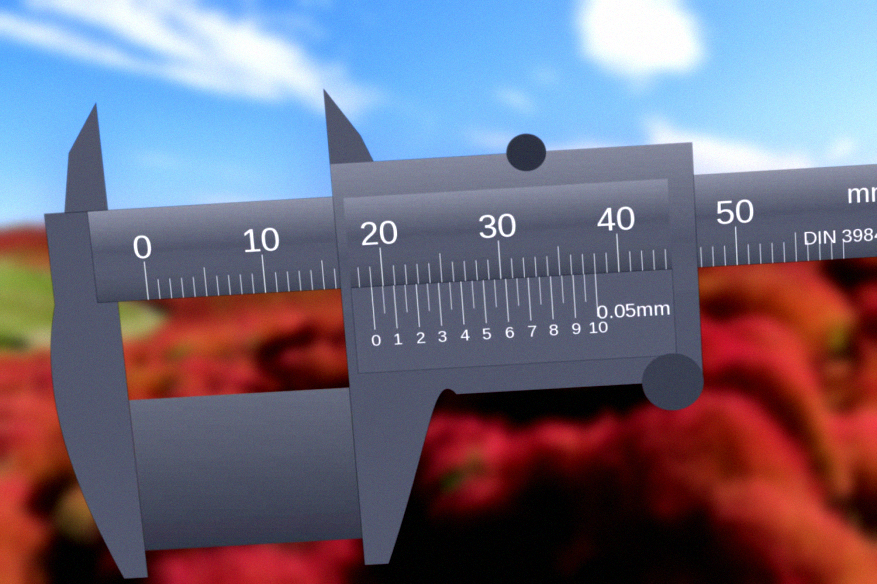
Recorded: 19.0mm
